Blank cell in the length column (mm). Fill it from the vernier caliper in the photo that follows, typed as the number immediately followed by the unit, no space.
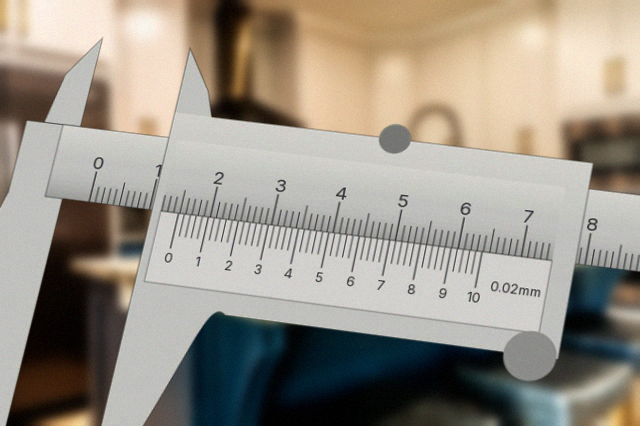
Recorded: 14.8mm
